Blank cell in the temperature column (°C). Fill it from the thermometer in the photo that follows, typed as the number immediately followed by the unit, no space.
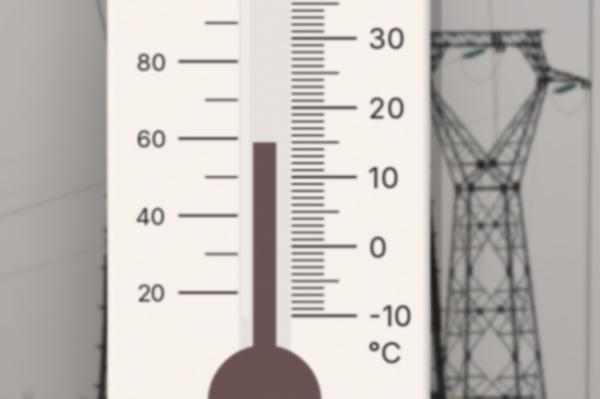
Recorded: 15°C
